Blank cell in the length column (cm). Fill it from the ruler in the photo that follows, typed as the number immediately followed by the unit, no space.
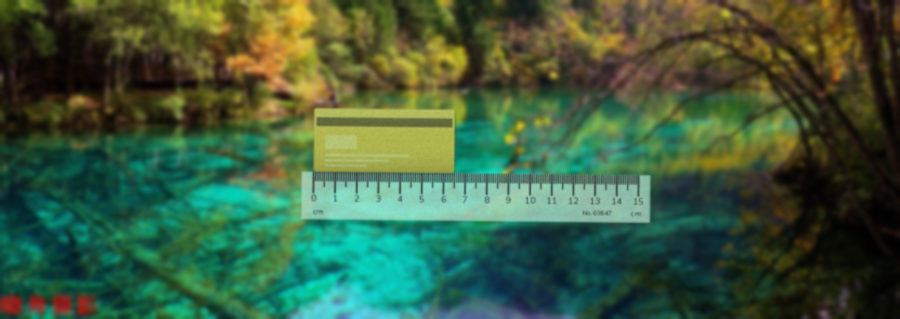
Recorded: 6.5cm
